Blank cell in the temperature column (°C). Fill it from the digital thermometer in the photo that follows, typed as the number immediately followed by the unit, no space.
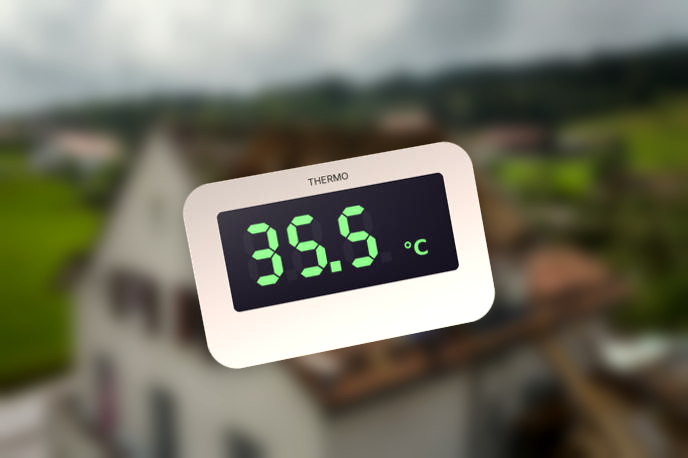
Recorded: 35.5°C
